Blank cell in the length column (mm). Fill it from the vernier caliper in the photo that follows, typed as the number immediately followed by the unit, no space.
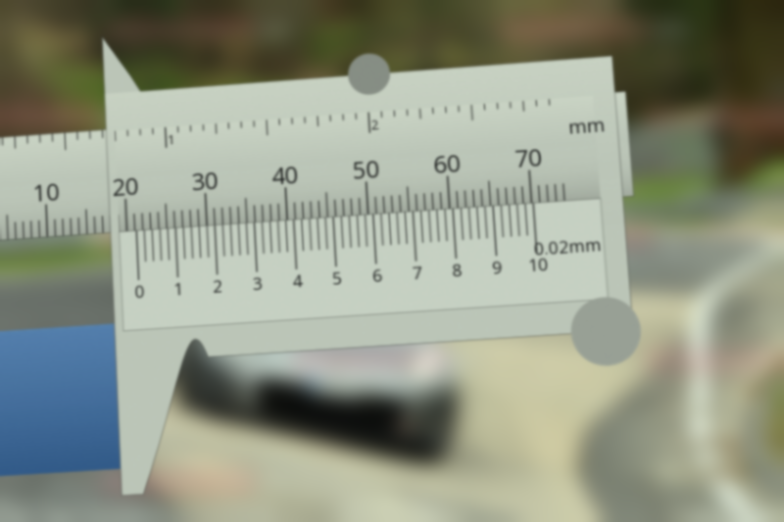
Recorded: 21.2mm
